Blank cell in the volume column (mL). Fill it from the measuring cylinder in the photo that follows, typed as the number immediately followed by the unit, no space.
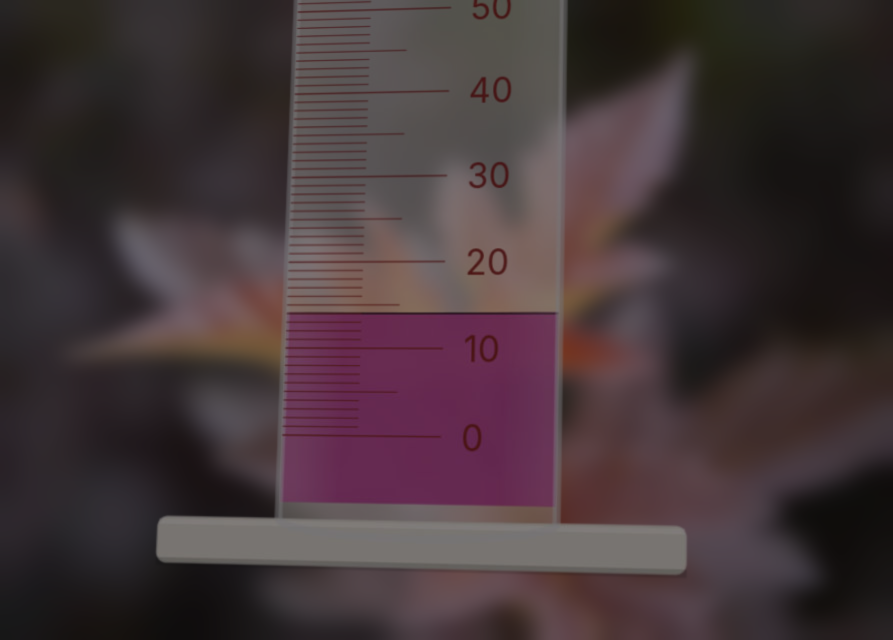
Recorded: 14mL
